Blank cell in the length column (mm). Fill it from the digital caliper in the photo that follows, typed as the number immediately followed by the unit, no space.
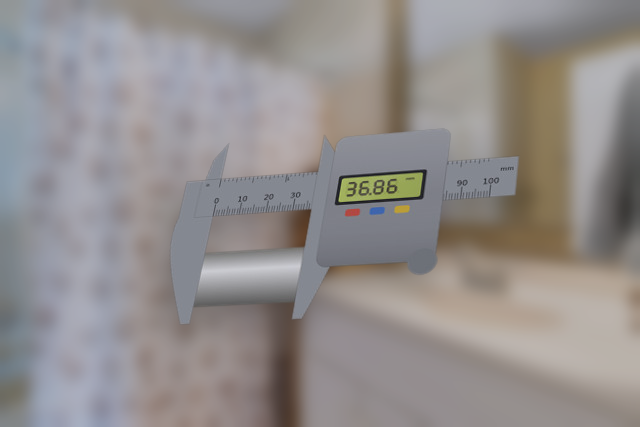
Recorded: 36.86mm
